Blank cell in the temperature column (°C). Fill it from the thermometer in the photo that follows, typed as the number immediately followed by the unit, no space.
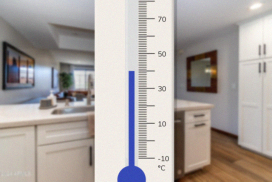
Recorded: 40°C
